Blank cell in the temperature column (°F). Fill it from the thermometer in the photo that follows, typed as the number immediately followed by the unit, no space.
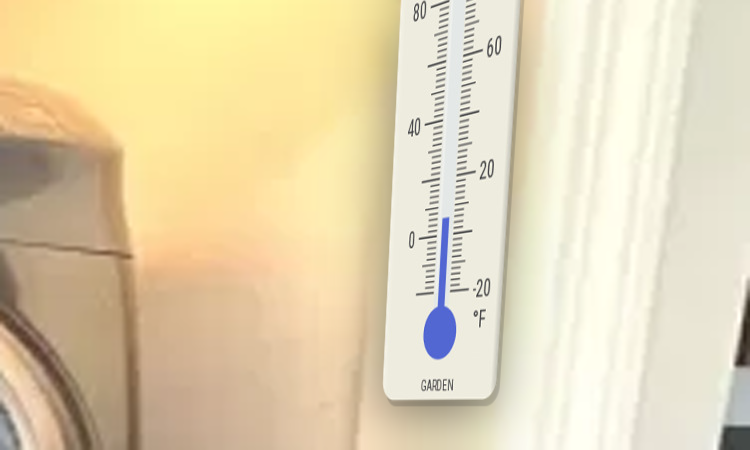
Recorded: 6°F
